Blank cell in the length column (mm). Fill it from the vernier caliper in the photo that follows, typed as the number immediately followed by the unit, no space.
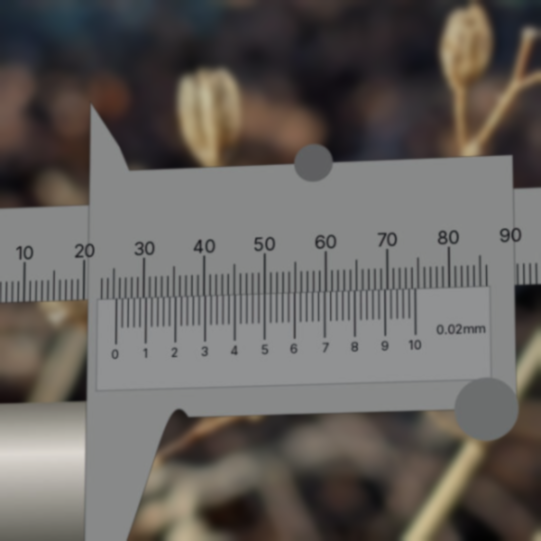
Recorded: 25.5mm
